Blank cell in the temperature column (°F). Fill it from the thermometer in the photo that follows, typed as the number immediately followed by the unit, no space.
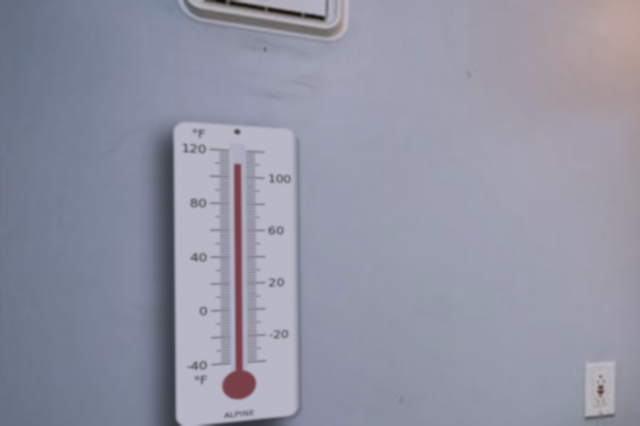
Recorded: 110°F
